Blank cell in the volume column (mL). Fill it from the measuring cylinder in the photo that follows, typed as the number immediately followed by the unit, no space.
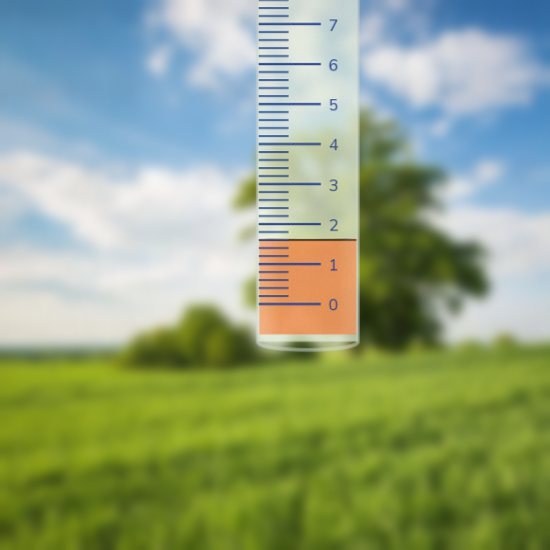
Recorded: 1.6mL
